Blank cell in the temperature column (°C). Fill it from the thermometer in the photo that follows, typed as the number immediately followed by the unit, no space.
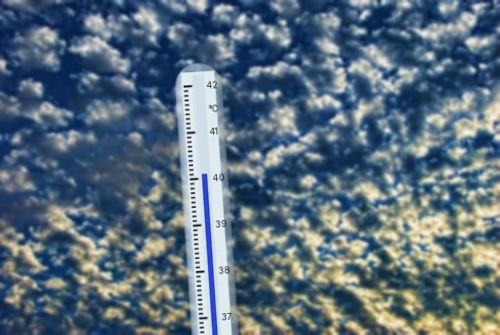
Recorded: 40.1°C
